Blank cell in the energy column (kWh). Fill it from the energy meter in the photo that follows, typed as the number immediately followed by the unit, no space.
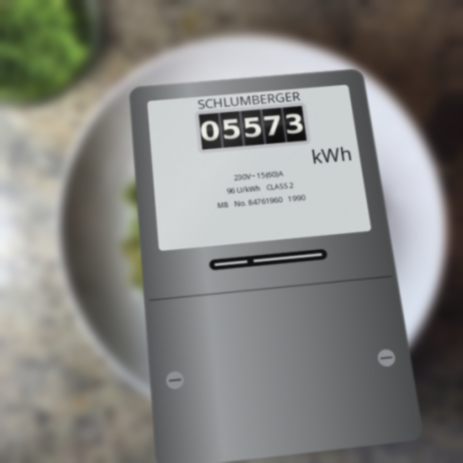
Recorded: 5573kWh
